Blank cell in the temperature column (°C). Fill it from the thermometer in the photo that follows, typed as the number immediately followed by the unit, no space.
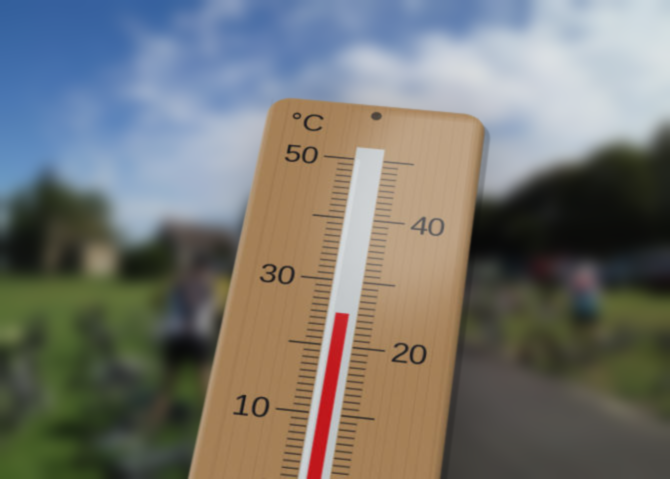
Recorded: 25°C
